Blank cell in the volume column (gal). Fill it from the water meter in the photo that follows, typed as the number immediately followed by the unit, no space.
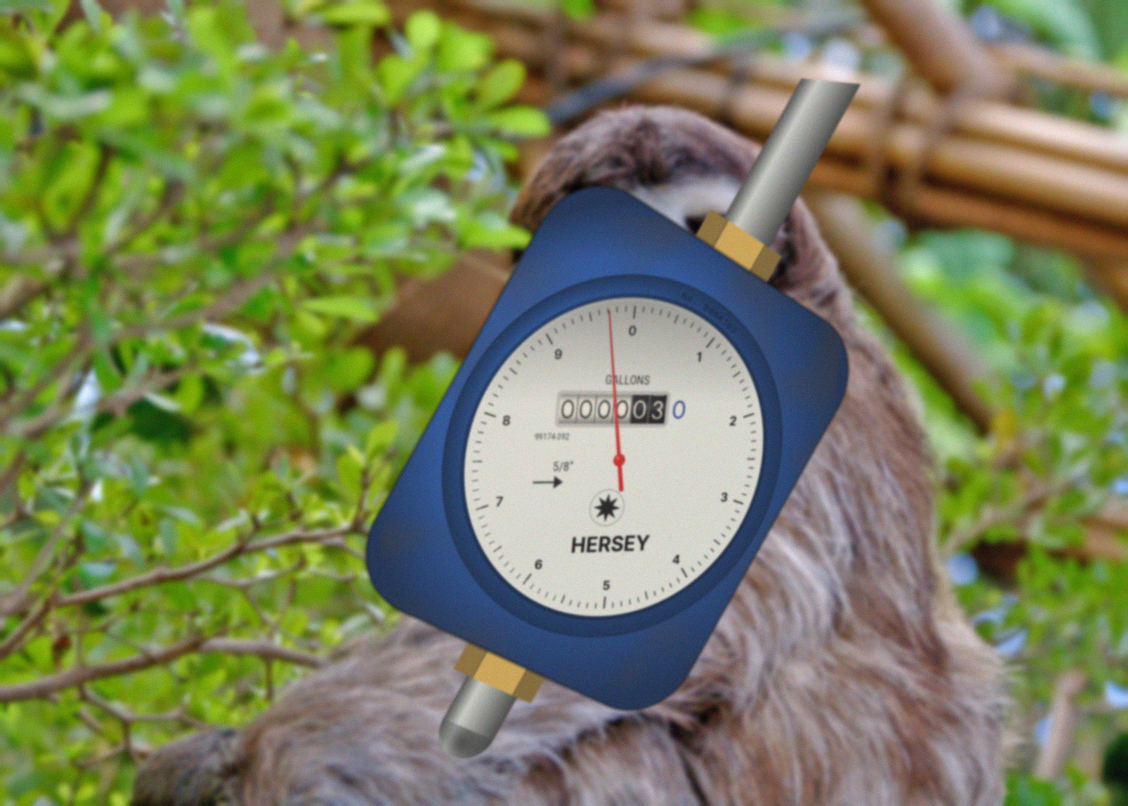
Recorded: 29.7gal
